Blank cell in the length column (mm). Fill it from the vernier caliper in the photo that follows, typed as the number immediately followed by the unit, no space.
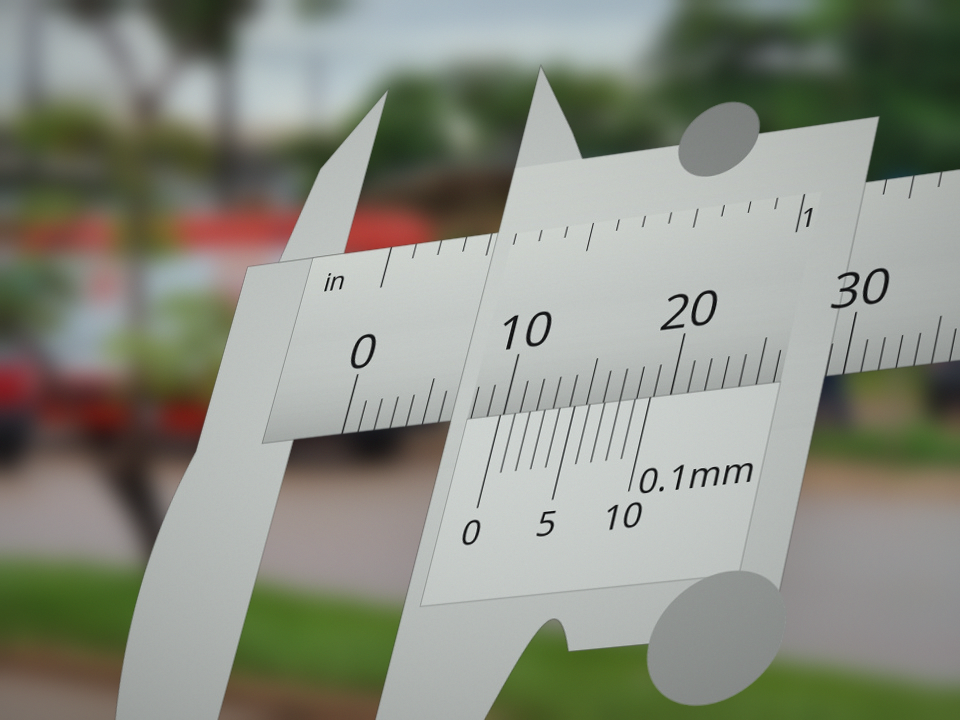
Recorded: 9.8mm
